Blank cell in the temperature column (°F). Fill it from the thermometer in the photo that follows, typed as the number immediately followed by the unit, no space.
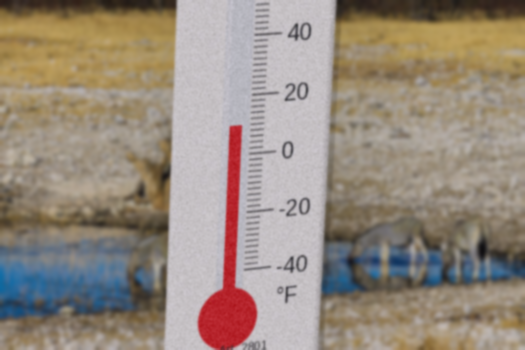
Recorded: 10°F
